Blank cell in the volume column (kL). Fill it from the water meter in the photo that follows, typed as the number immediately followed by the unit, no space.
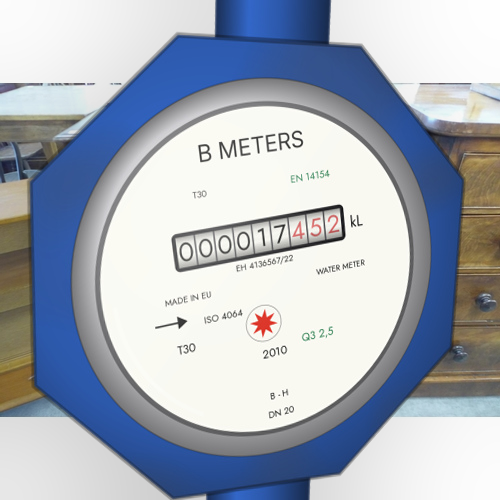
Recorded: 17.452kL
